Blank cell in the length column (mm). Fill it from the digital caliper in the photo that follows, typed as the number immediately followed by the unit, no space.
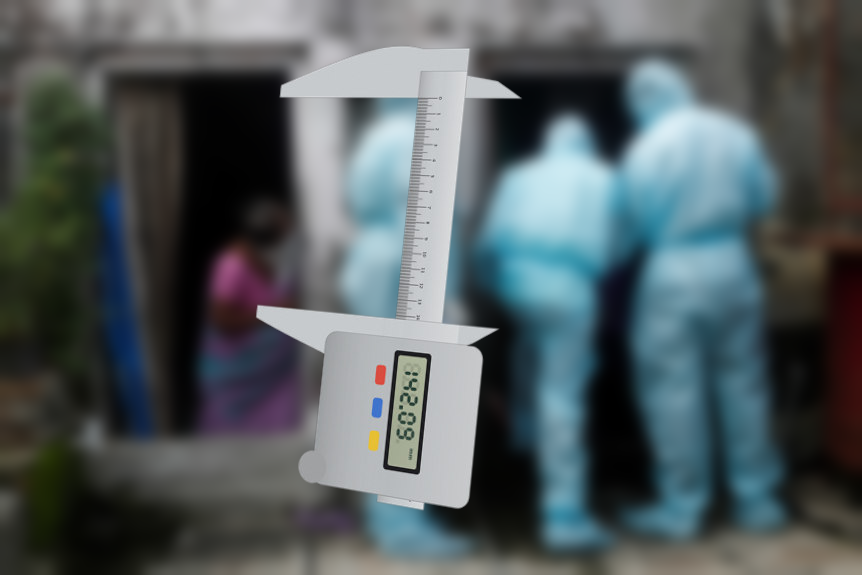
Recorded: 142.09mm
